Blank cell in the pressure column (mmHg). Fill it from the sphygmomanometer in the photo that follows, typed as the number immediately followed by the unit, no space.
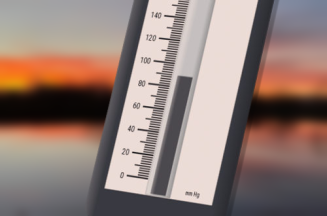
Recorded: 90mmHg
